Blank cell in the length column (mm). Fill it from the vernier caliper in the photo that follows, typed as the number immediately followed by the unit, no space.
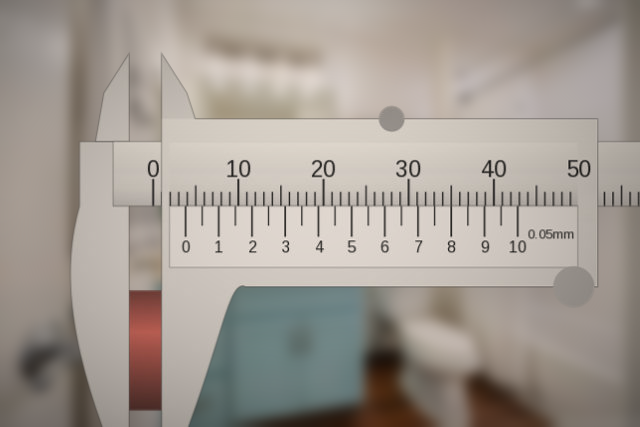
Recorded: 3.8mm
